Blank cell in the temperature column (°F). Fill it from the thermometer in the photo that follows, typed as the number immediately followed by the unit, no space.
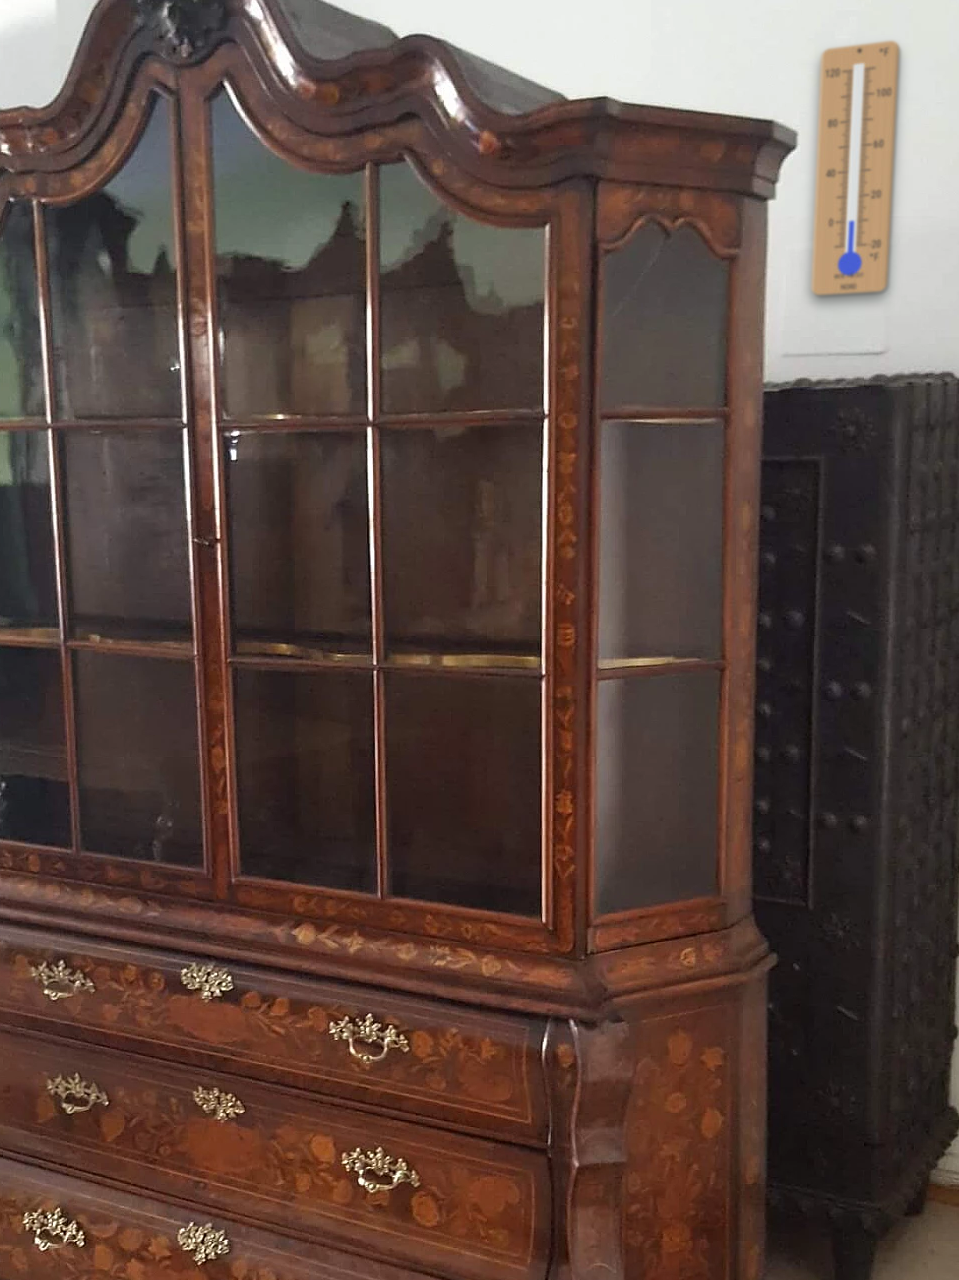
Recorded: 0°F
